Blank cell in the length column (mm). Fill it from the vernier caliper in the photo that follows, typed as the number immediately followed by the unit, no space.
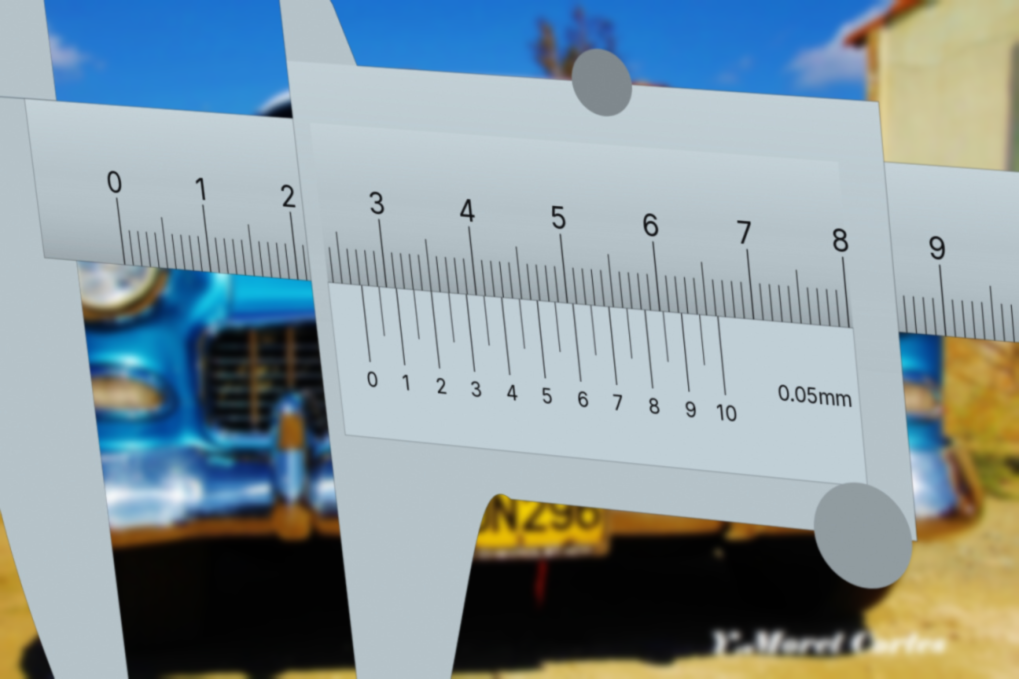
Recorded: 27.2mm
